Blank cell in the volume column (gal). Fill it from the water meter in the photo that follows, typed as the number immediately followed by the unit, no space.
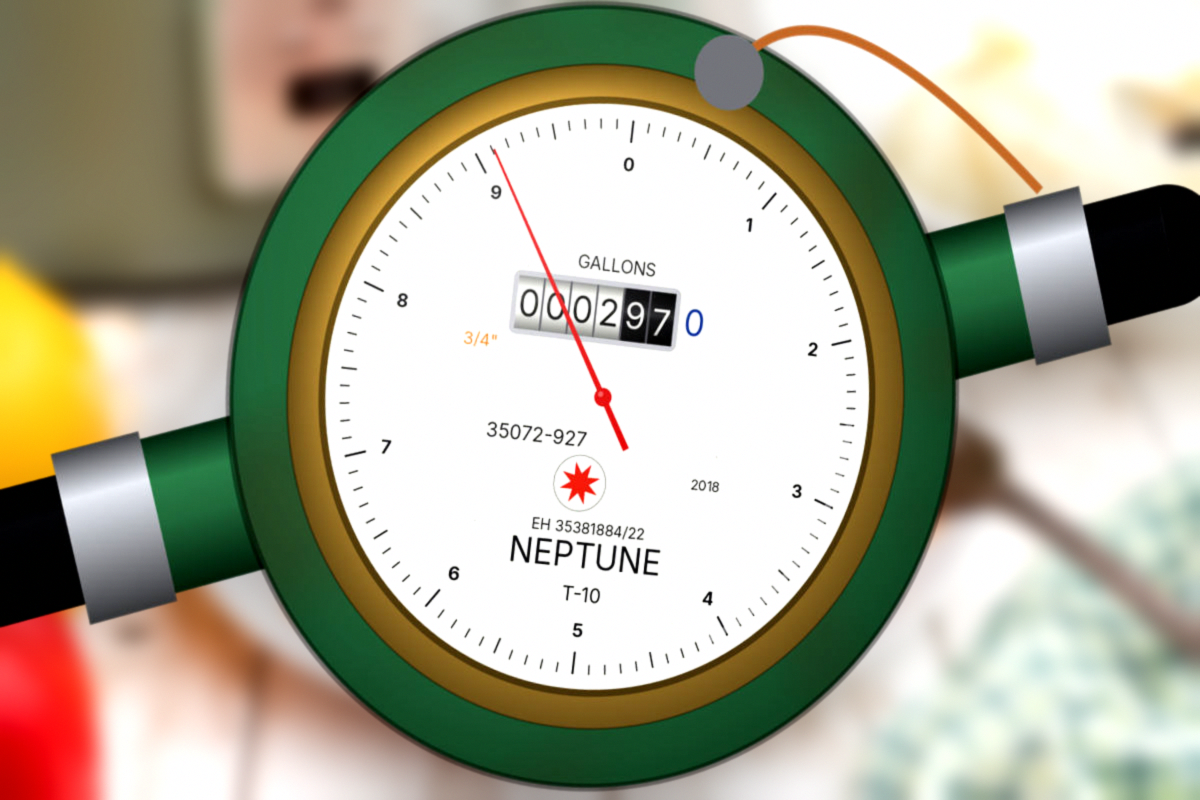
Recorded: 2969.1gal
